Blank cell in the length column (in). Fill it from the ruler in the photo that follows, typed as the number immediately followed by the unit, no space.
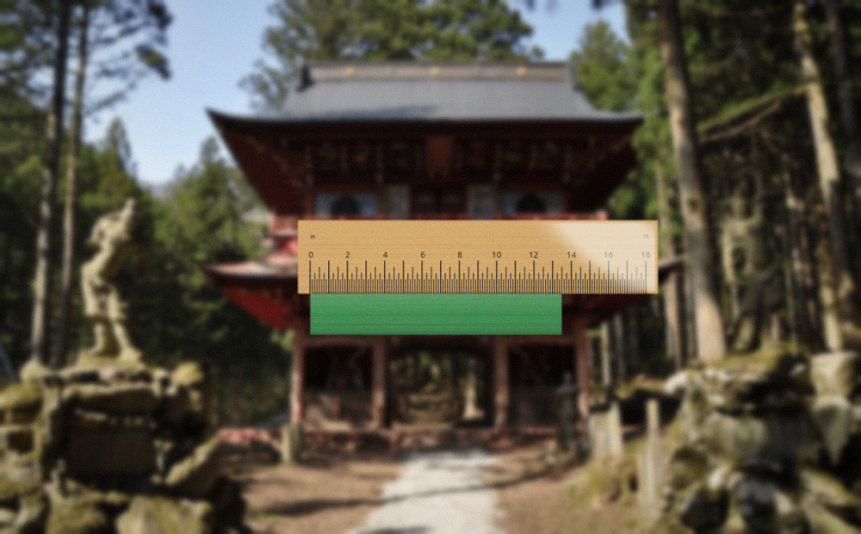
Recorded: 13.5in
